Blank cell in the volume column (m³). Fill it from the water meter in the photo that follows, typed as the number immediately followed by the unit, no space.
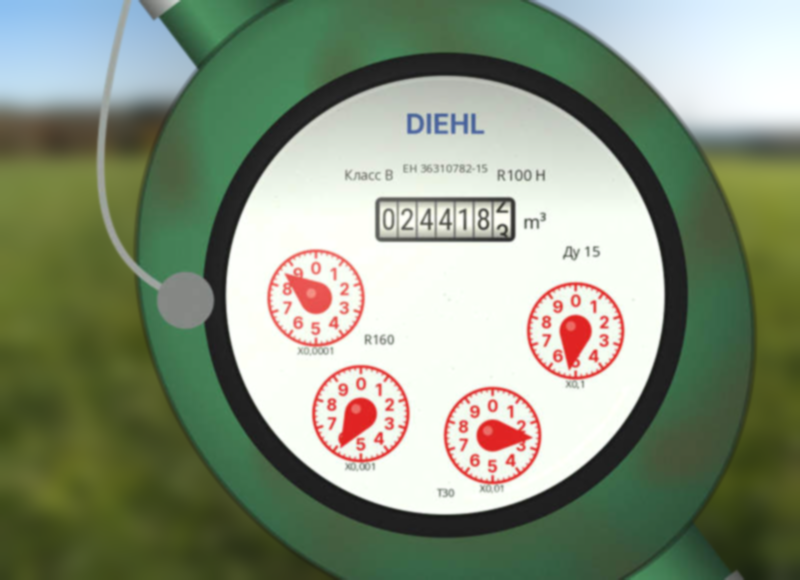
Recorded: 244182.5258m³
